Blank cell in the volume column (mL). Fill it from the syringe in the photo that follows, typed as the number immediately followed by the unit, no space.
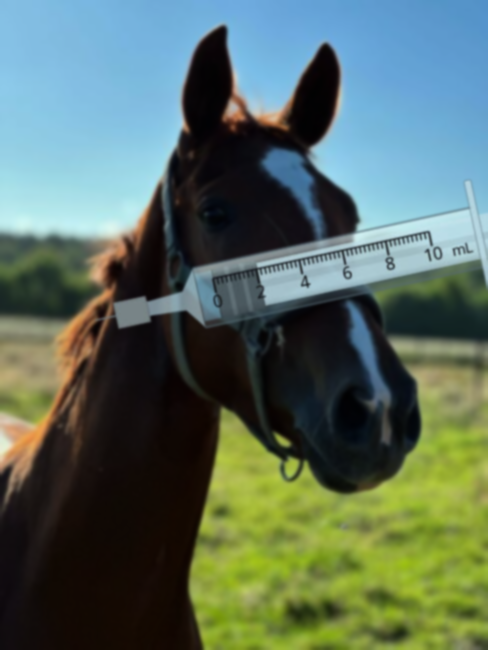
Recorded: 0mL
